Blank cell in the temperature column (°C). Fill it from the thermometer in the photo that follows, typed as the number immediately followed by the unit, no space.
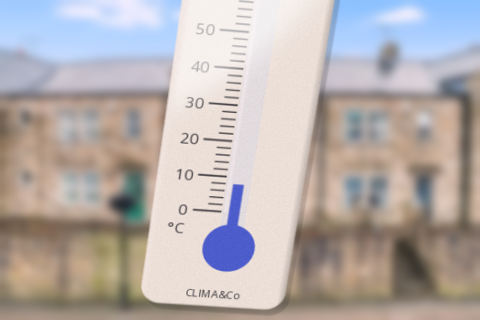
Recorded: 8°C
